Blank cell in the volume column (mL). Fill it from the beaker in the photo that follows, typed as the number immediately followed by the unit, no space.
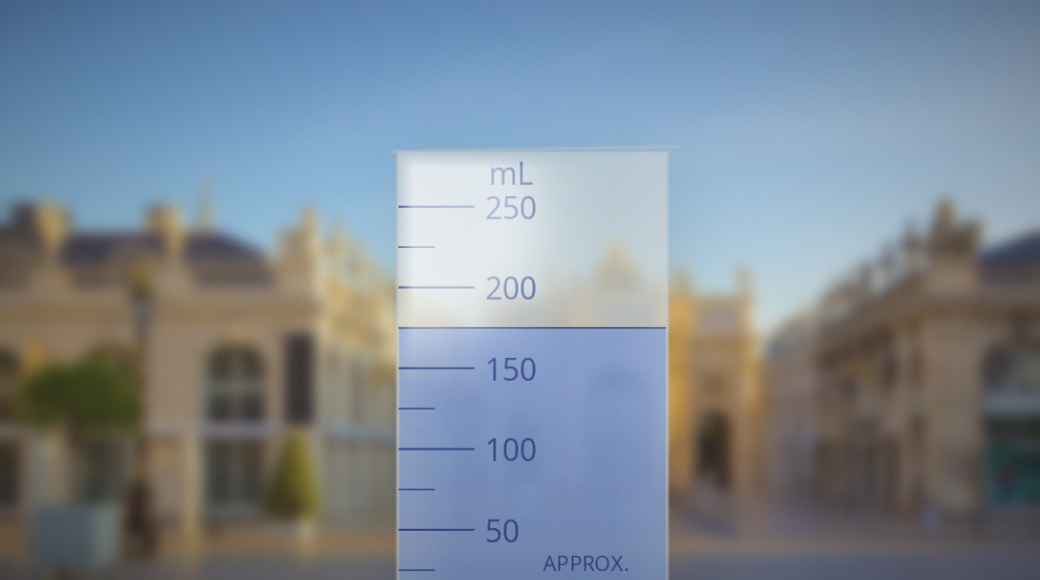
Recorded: 175mL
